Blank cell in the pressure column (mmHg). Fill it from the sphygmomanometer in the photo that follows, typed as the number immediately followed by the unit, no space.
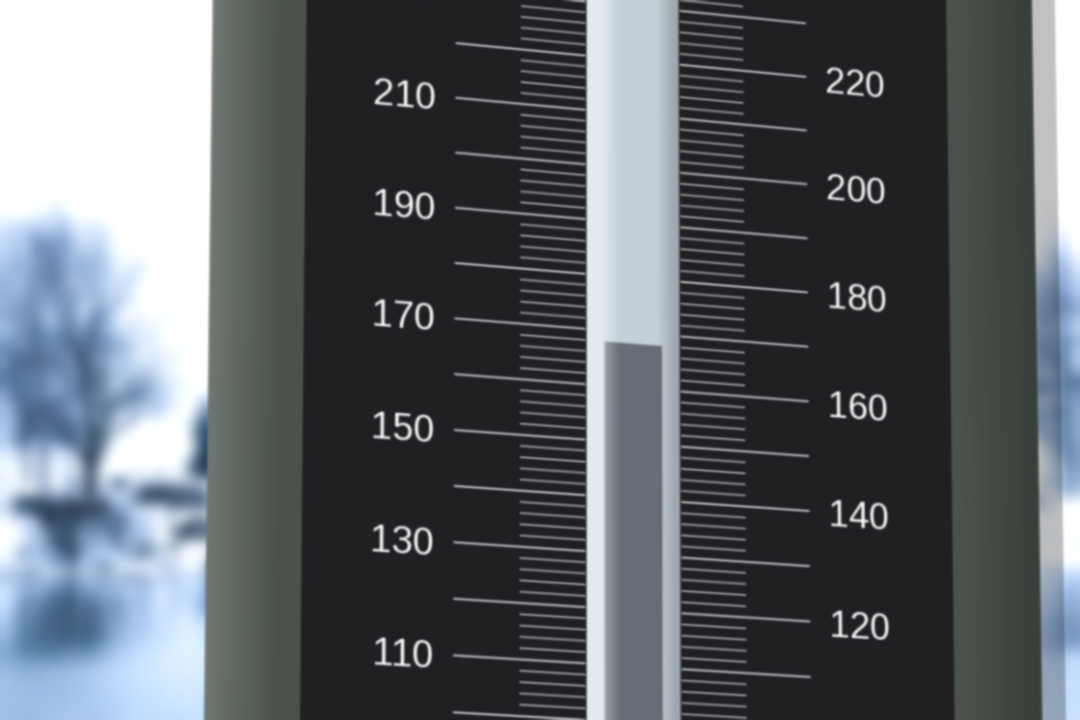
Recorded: 168mmHg
